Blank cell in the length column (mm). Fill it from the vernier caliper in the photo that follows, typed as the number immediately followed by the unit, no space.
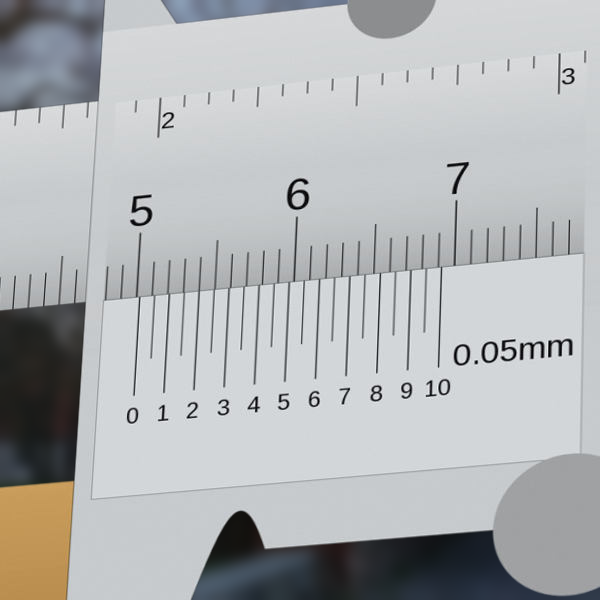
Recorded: 50.2mm
